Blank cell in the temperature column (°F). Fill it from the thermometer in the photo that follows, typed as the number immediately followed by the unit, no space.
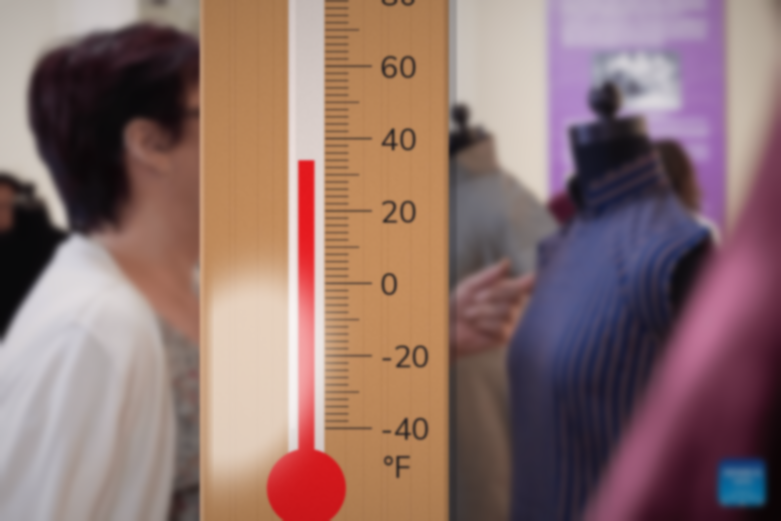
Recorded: 34°F
